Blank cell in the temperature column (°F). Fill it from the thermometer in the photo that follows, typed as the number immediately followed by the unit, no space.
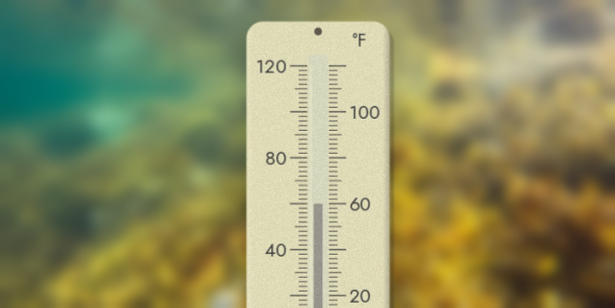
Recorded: 60°F
